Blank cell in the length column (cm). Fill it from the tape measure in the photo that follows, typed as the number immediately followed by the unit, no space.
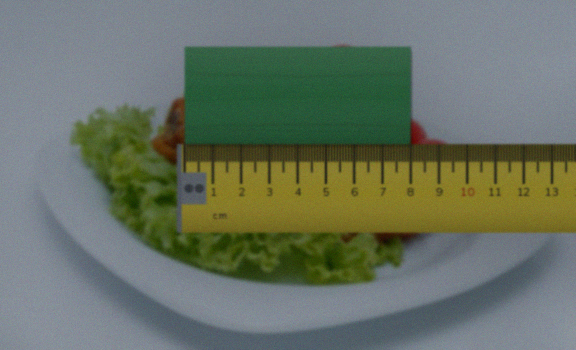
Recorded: 8cm
